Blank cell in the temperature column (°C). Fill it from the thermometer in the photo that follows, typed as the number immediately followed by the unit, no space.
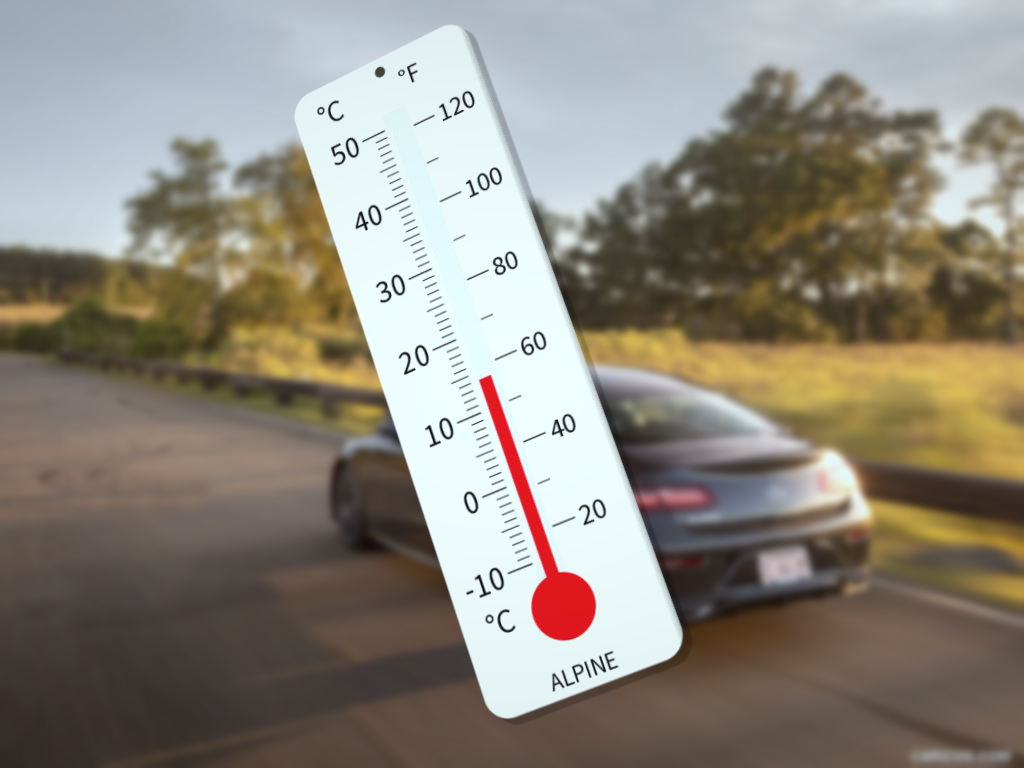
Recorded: 14°C
